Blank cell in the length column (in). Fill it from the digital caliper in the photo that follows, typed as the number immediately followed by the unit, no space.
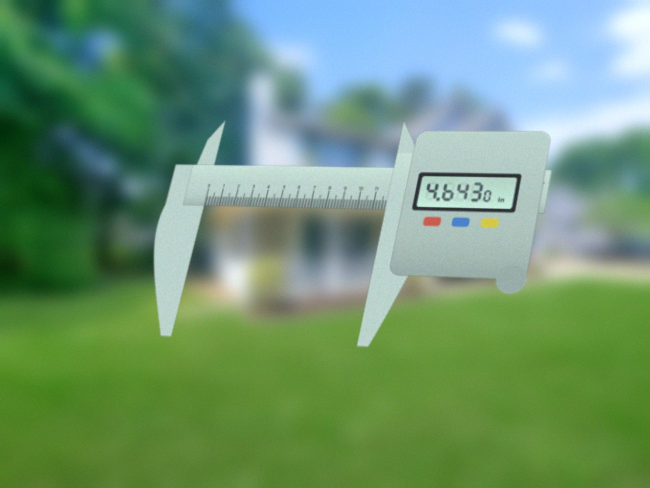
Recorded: 4.6430in
